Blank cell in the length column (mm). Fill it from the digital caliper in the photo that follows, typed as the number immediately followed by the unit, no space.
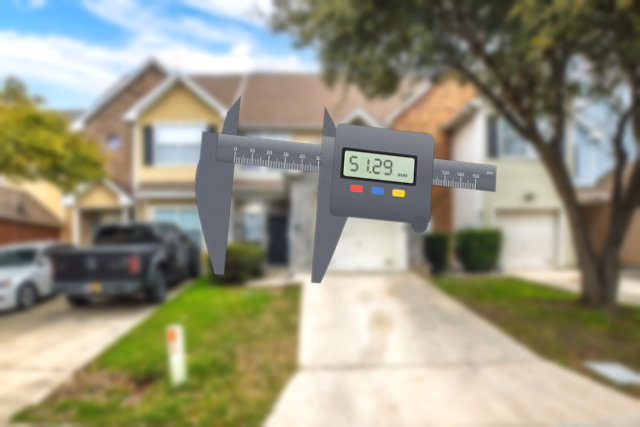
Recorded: 51.29mm
